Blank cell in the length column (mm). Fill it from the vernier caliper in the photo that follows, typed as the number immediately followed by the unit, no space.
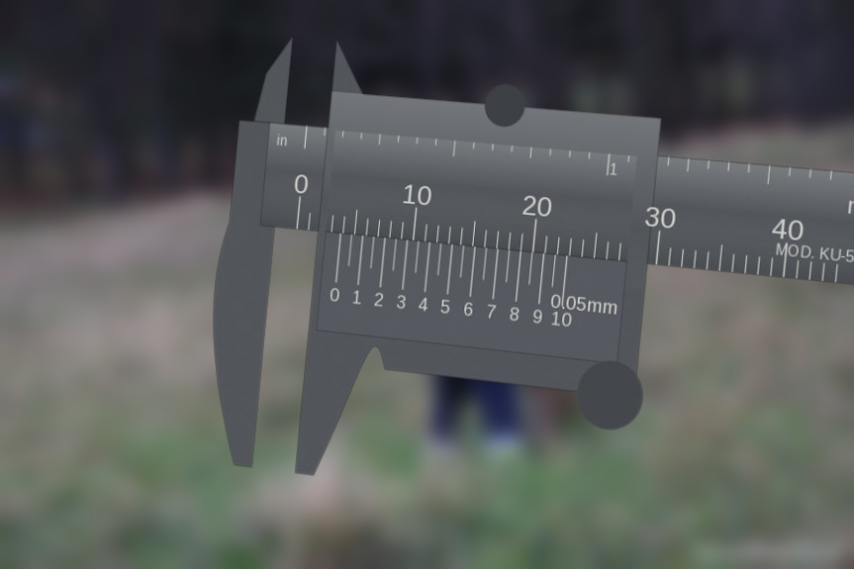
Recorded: 3.8mm
